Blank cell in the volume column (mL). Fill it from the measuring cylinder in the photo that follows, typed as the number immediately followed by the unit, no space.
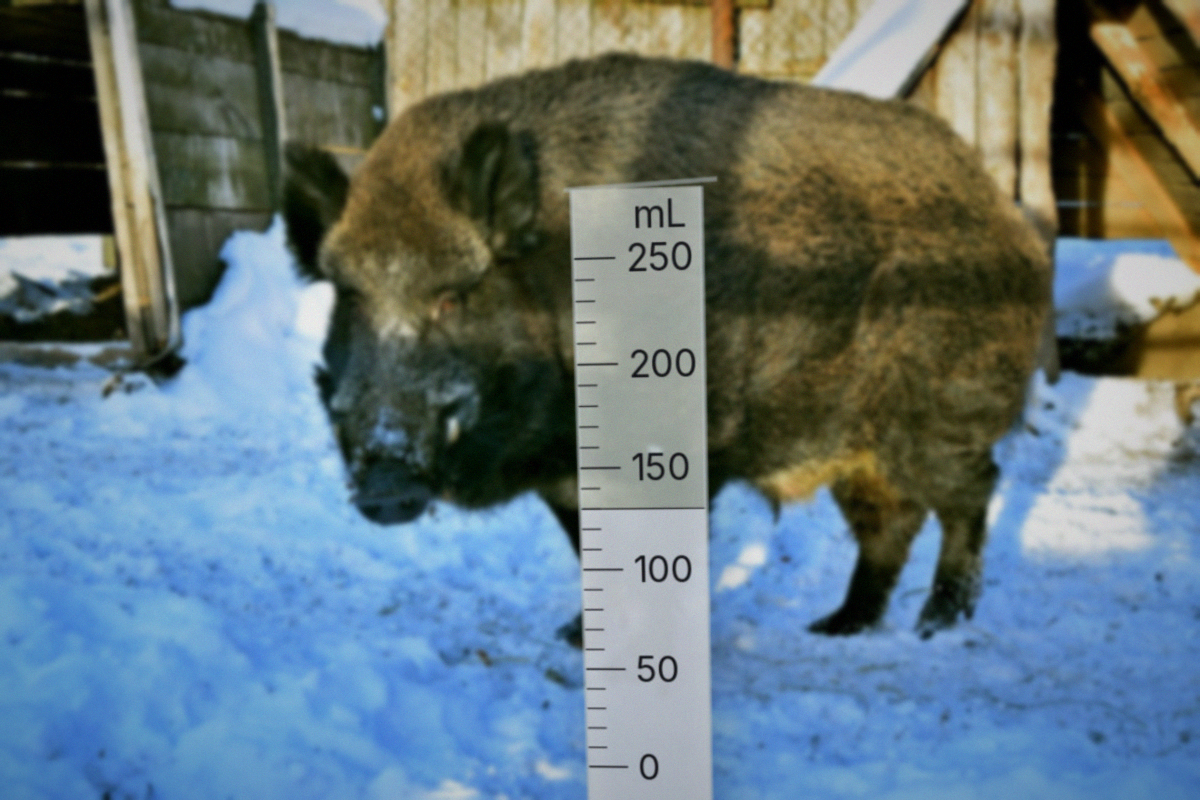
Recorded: 130mL
